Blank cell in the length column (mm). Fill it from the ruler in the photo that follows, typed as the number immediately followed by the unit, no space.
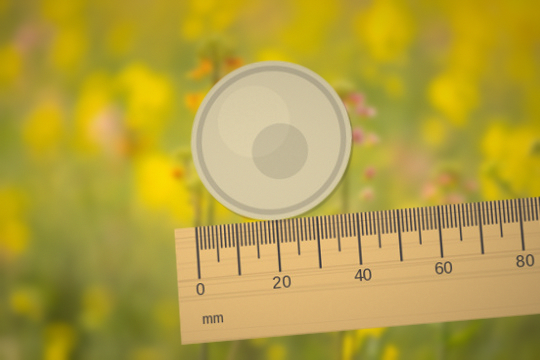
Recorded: 40mm
